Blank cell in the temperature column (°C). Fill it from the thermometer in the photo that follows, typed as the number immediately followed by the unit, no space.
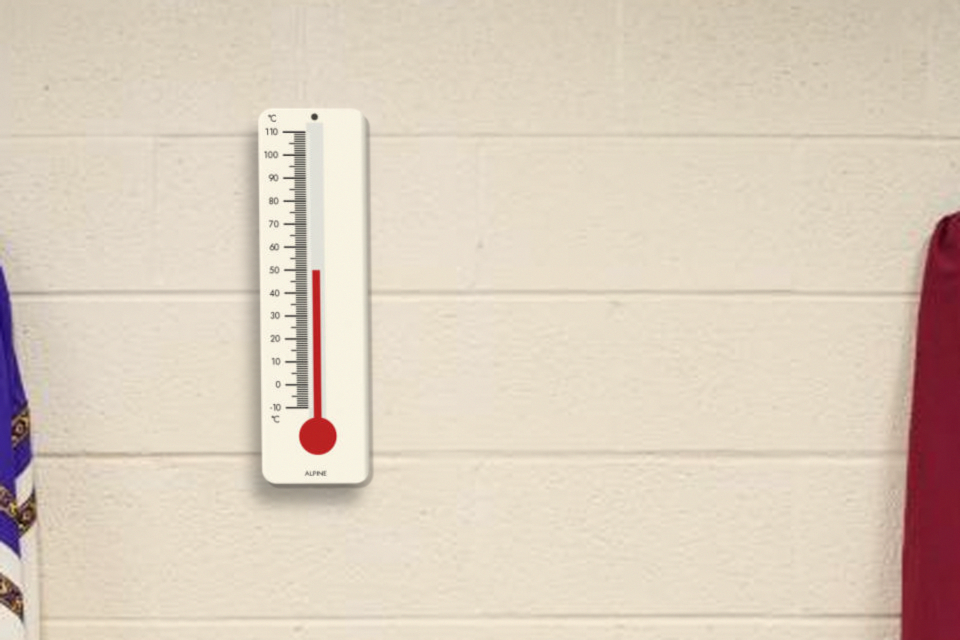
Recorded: 50°C
